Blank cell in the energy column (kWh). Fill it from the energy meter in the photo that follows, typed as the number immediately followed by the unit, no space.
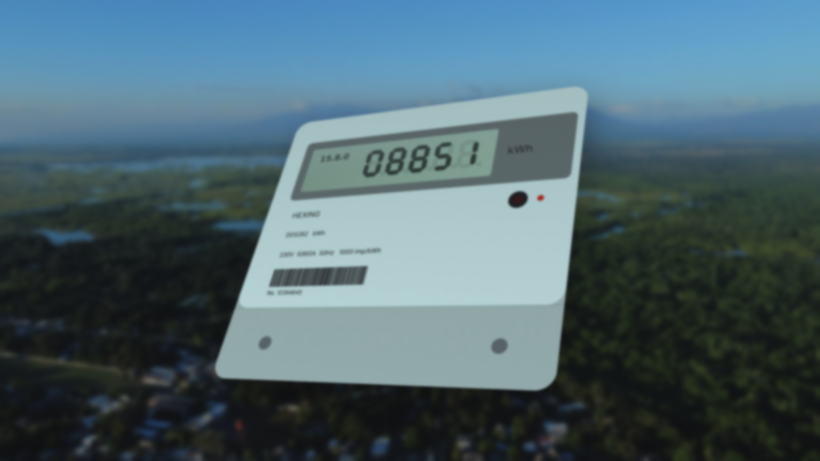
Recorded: 8851kWh
